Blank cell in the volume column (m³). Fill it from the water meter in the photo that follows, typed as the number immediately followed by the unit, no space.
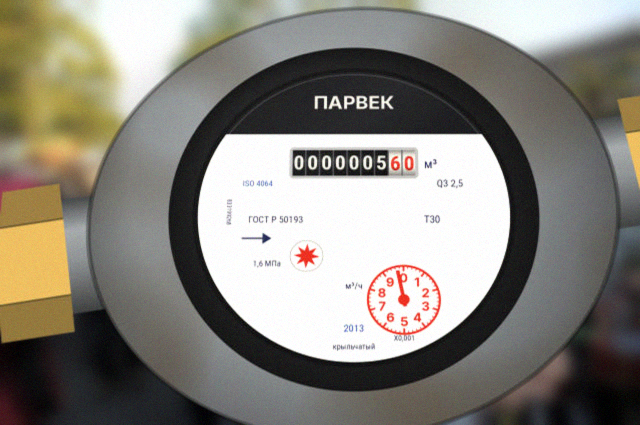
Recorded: 5.599m³
